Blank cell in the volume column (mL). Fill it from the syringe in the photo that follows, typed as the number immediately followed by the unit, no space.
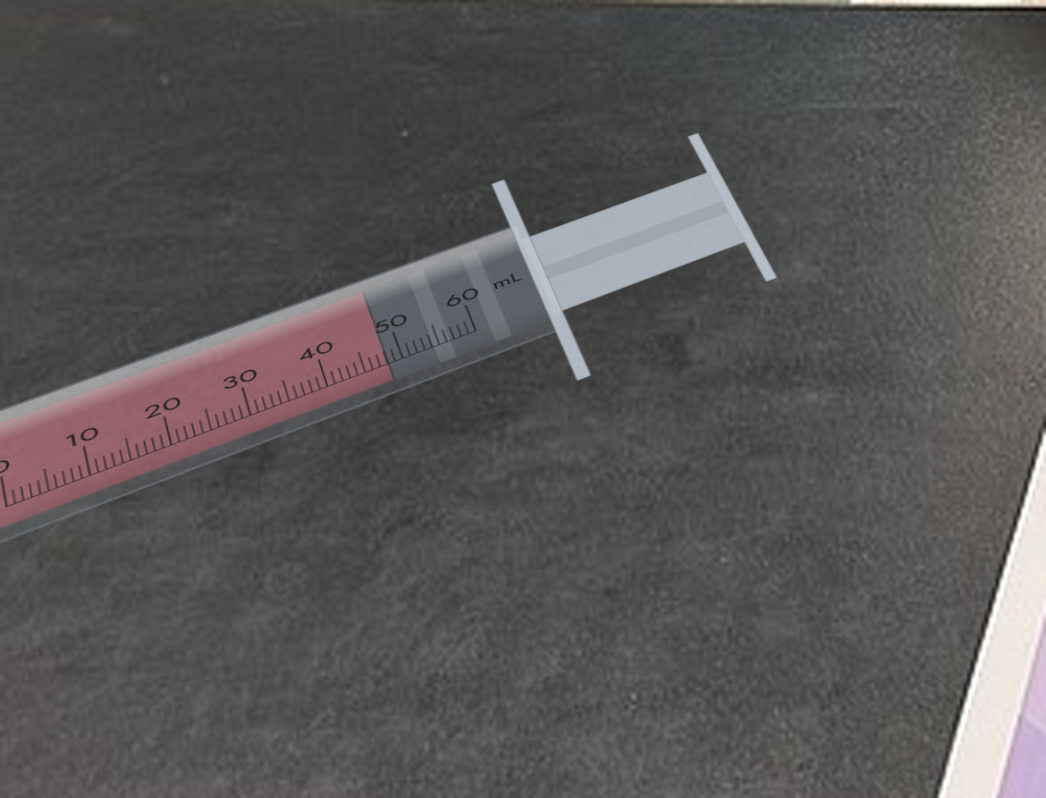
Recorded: 48mL
